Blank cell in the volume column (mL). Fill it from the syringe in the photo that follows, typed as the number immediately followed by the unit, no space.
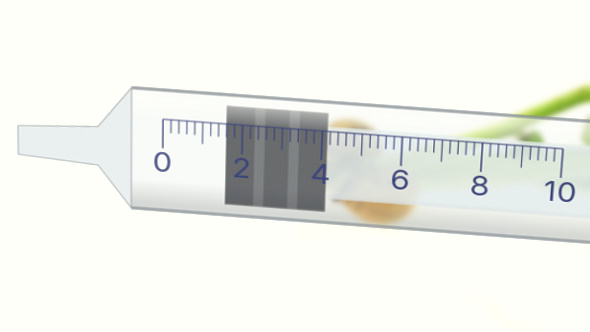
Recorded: 1.6mL
